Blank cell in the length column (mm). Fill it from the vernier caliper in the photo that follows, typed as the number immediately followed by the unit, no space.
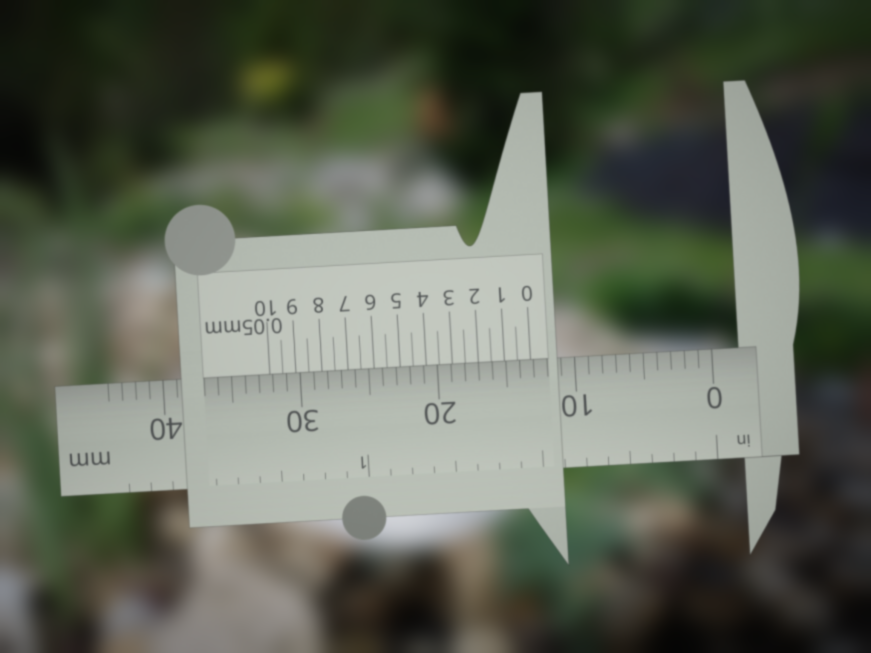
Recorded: 13.2mm
